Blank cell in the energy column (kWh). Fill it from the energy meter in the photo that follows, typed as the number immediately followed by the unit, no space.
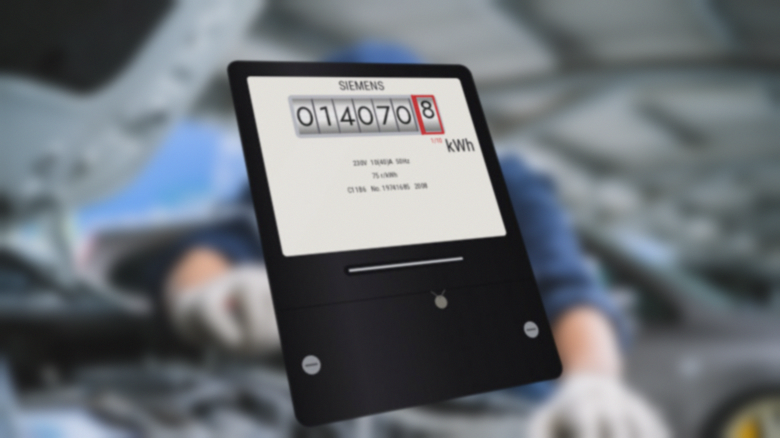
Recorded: 14070.8kWh
